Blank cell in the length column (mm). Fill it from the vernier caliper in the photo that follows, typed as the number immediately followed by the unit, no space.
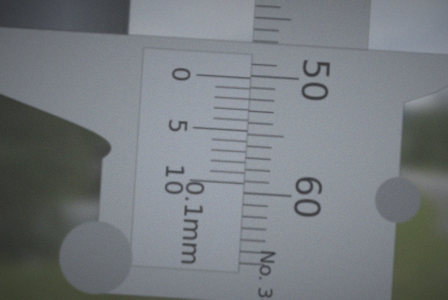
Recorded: 50.2mm
